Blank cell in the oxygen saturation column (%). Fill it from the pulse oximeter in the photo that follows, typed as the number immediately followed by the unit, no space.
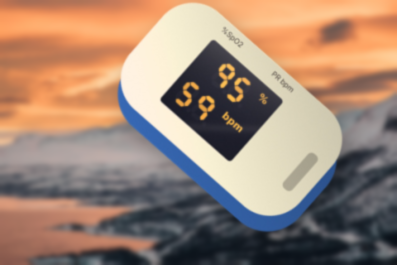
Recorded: 95%
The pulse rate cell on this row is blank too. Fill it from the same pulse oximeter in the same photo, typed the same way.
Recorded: 59bpm
